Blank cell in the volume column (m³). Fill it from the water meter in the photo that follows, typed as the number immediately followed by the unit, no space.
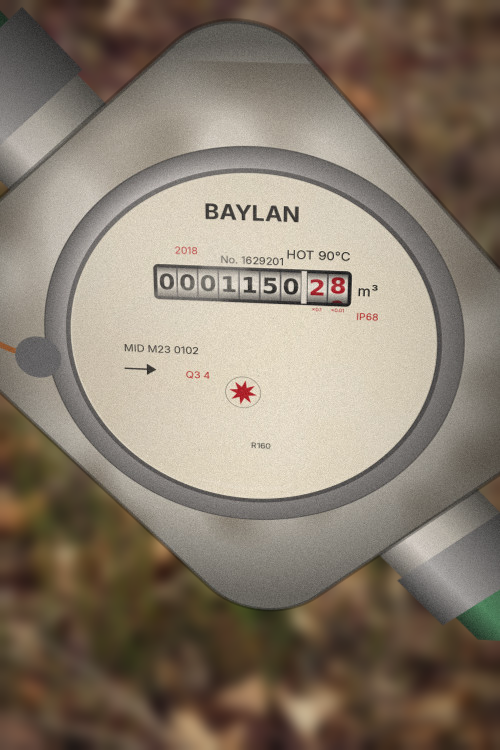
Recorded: 1150.28m³
